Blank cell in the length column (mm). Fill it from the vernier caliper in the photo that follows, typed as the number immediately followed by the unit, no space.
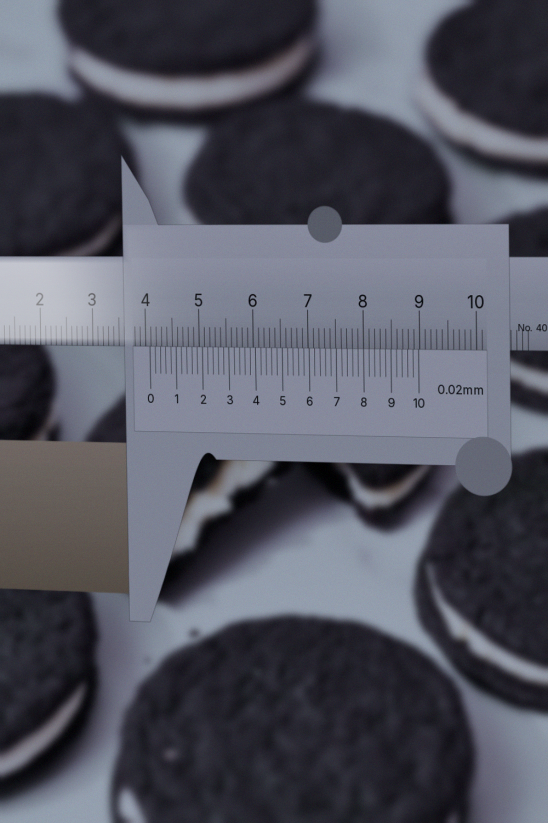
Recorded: 40.8mm
